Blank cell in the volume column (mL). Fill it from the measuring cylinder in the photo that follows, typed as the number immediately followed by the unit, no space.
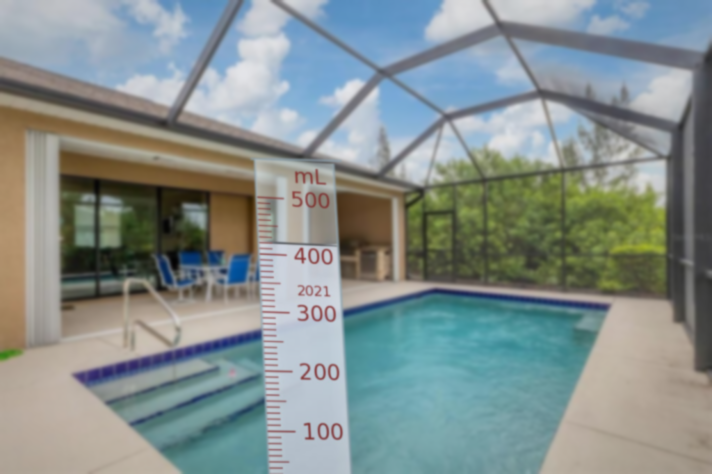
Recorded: 420mL
